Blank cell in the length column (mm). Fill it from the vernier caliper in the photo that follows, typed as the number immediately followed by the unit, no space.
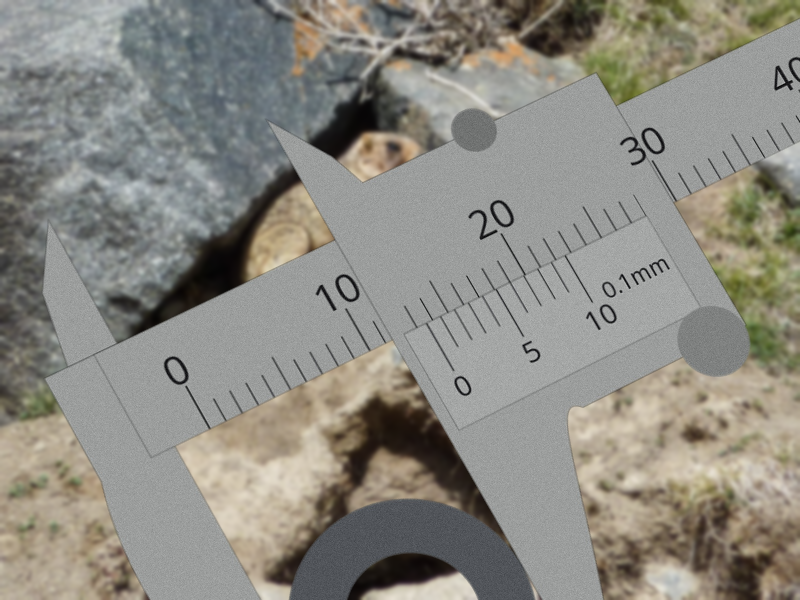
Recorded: 13.6mm
